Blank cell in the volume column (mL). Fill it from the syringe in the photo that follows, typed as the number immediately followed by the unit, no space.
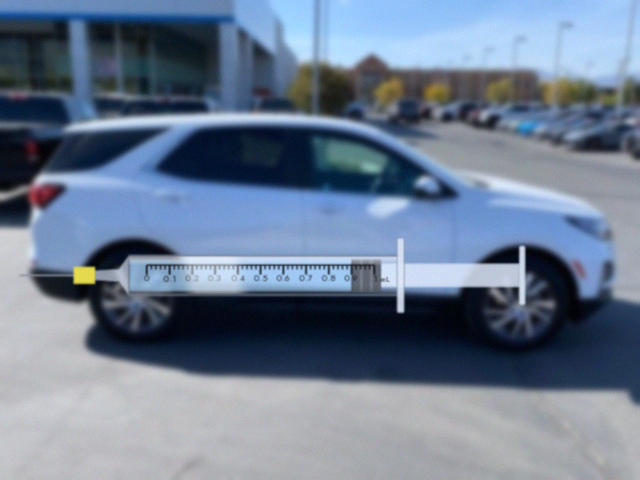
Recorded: 0.9mL
